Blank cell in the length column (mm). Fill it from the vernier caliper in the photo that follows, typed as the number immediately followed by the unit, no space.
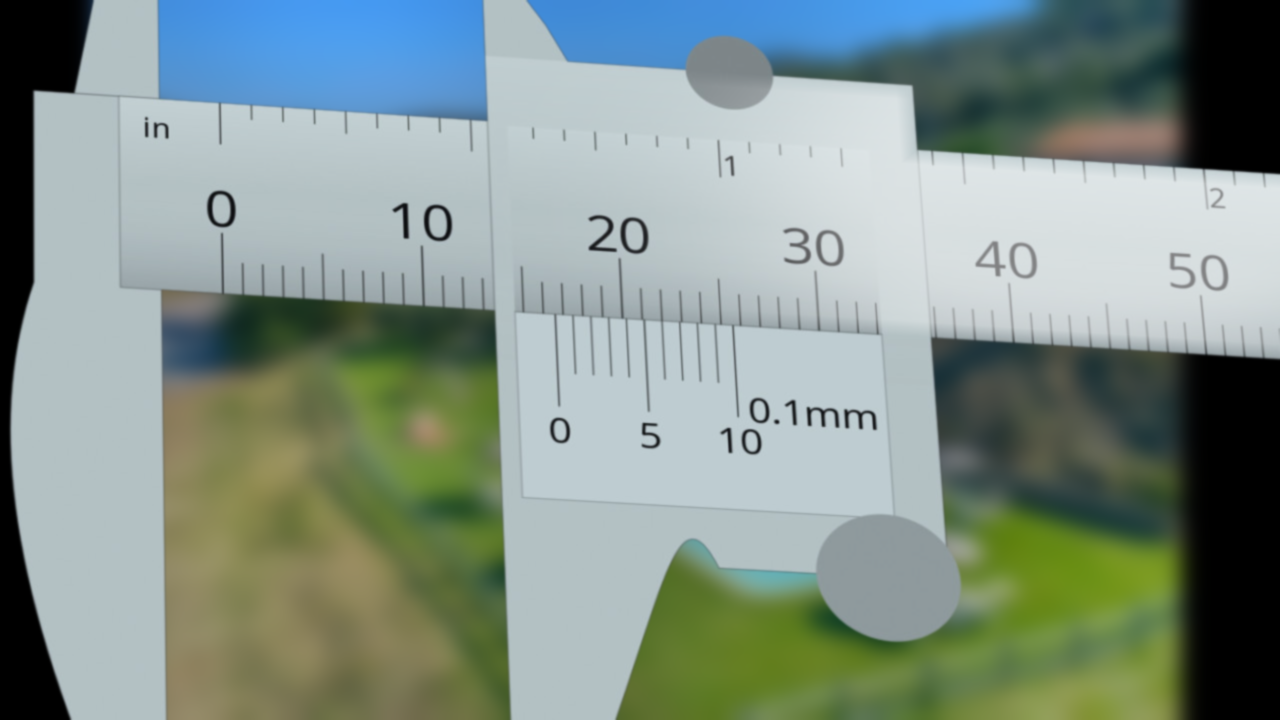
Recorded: 16.6mm
